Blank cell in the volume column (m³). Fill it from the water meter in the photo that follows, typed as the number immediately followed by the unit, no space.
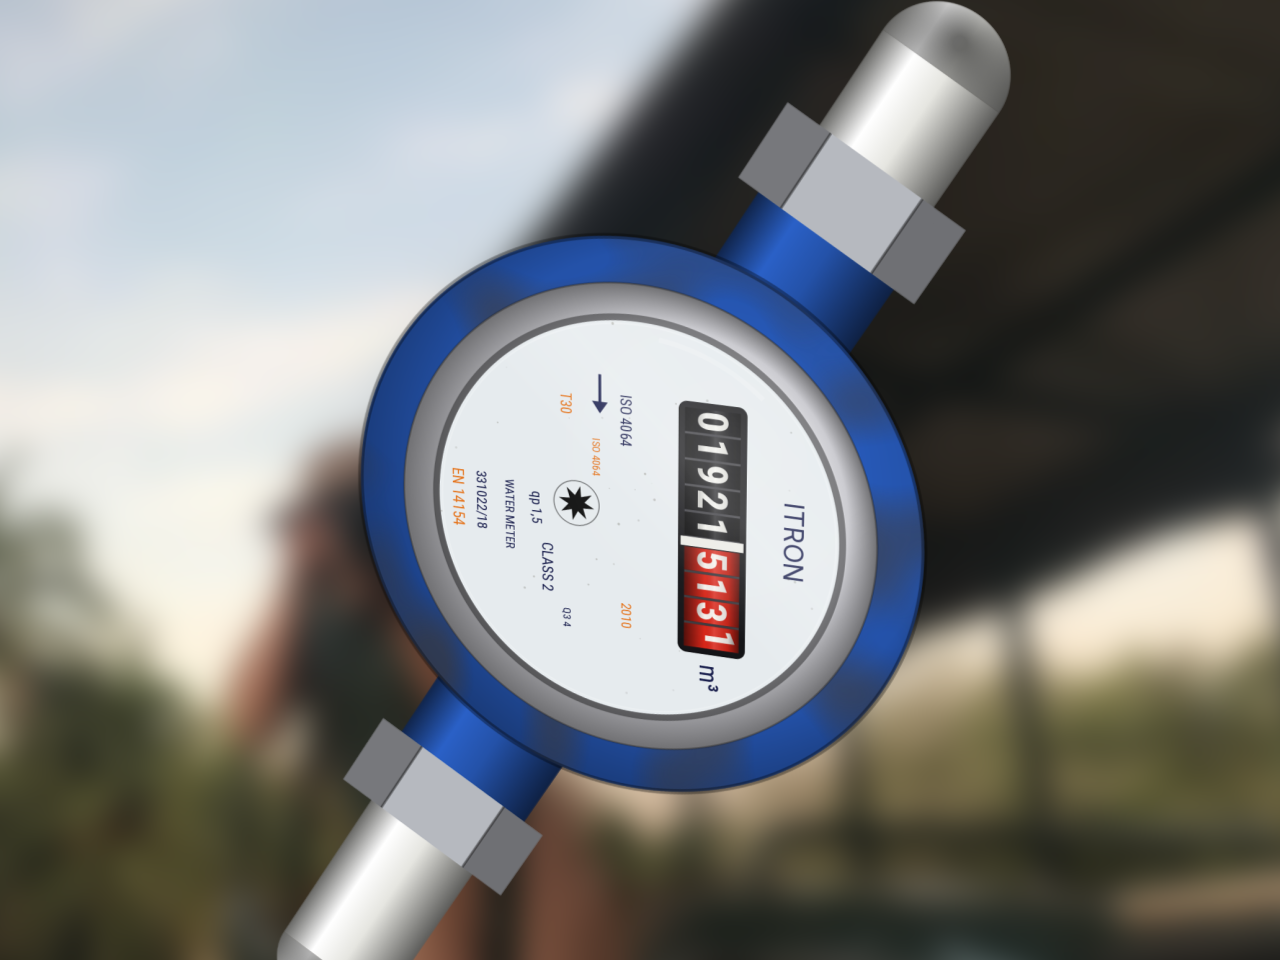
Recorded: 1921.5131m³
